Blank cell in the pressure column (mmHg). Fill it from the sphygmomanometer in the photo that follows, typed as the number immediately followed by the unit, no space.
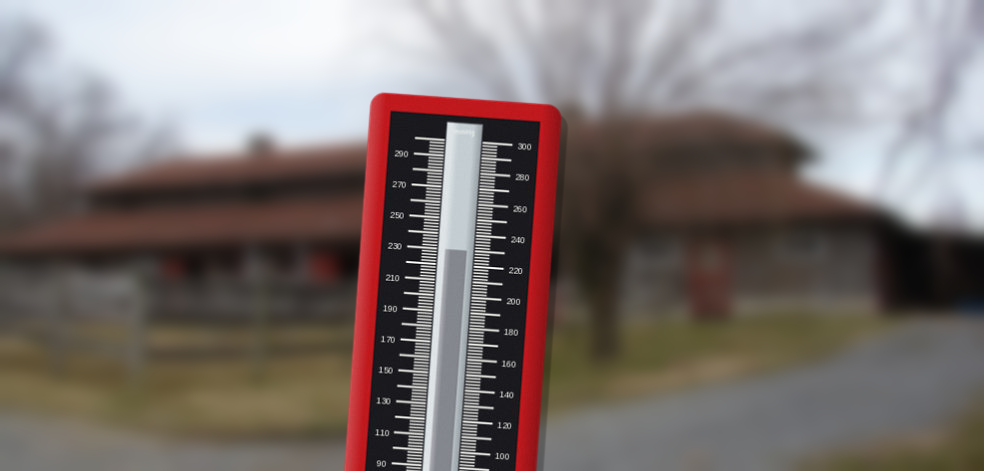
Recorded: 230mmHg
